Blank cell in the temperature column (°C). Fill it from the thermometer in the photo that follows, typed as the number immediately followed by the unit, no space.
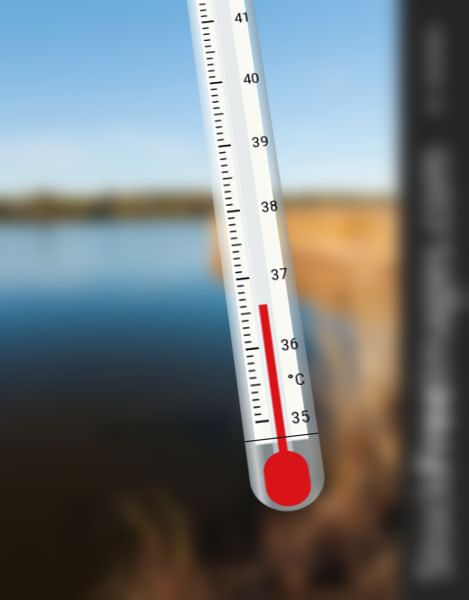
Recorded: 36.6°C
